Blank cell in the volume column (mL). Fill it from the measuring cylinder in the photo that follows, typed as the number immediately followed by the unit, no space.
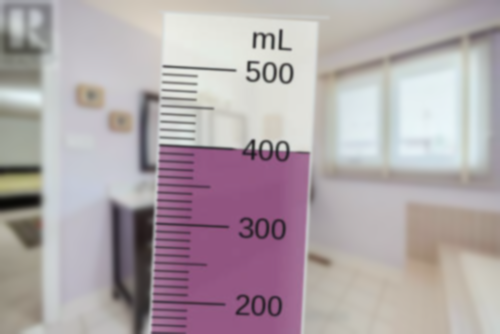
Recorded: 400mL
